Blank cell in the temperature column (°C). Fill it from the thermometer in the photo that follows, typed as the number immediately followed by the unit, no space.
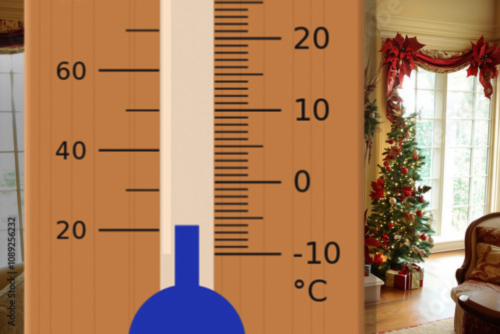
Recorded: -6°C
